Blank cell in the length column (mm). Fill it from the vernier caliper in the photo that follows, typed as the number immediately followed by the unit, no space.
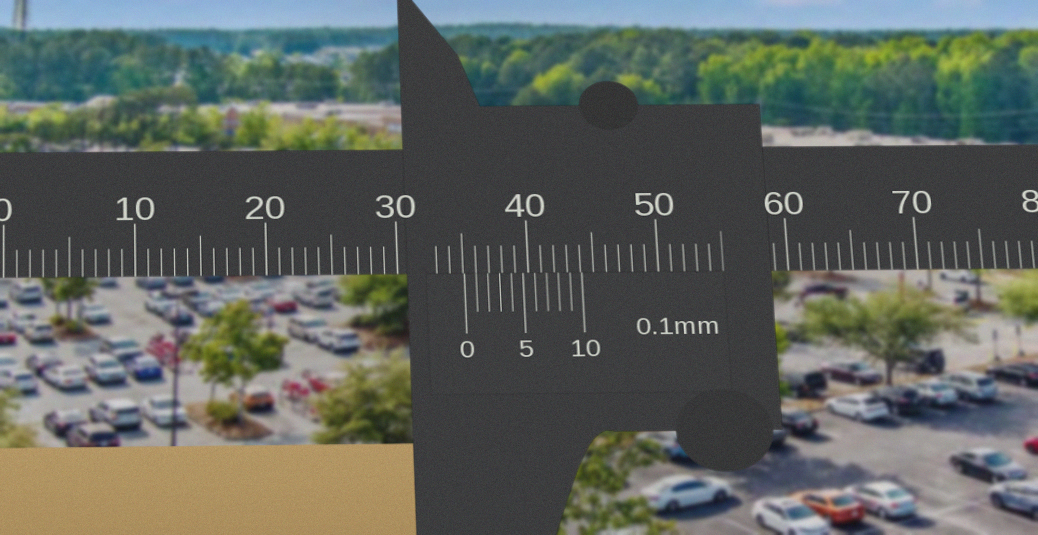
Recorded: 35.1mm
